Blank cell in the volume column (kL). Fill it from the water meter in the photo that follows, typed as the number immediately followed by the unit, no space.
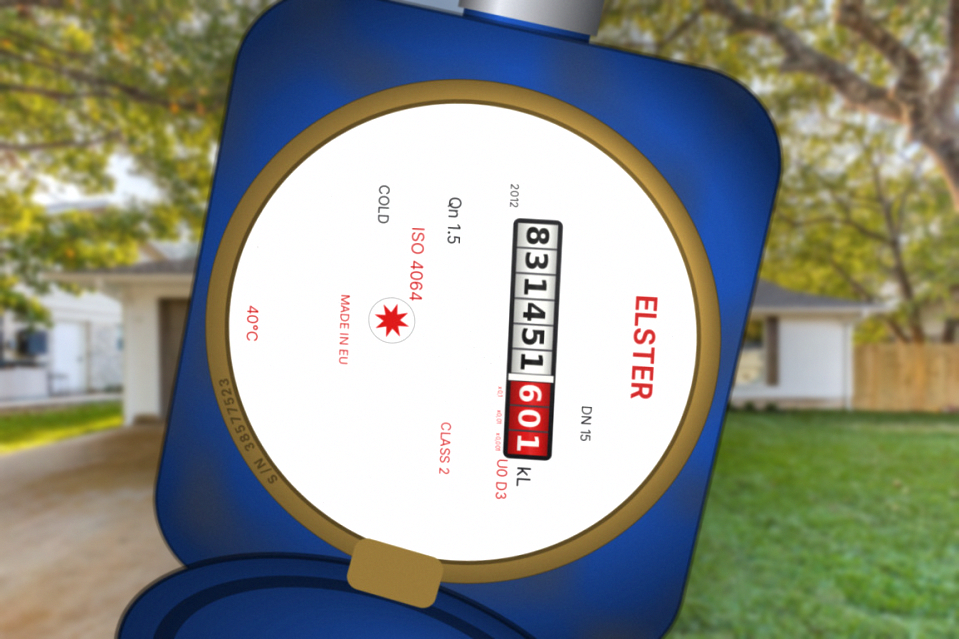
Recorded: 831451.601kL
